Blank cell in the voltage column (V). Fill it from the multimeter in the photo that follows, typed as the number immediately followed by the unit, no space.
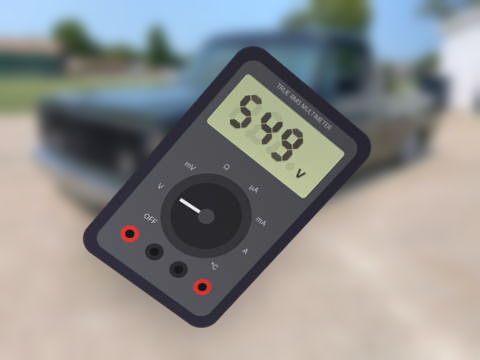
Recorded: 549V
